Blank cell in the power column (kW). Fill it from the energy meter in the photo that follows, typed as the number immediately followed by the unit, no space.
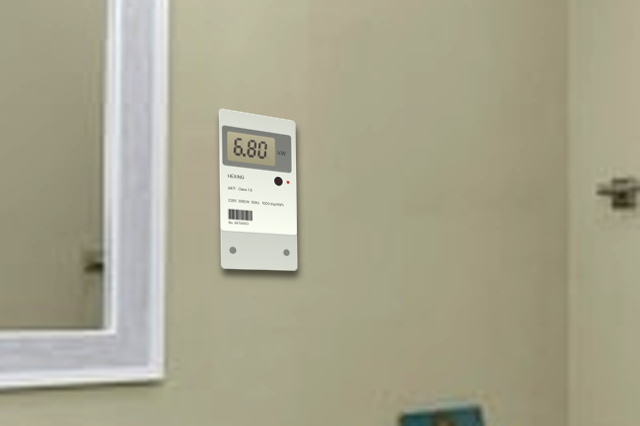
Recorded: 6.80kW
